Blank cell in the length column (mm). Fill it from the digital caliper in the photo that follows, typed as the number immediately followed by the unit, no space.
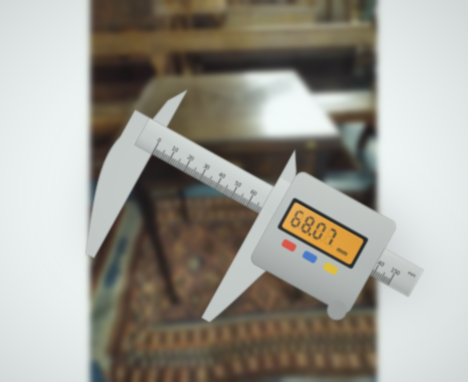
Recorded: 68.07mm
